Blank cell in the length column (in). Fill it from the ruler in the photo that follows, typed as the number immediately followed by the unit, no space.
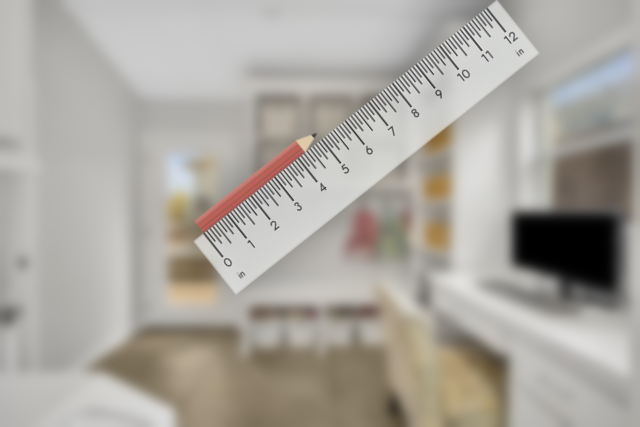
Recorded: 5in
